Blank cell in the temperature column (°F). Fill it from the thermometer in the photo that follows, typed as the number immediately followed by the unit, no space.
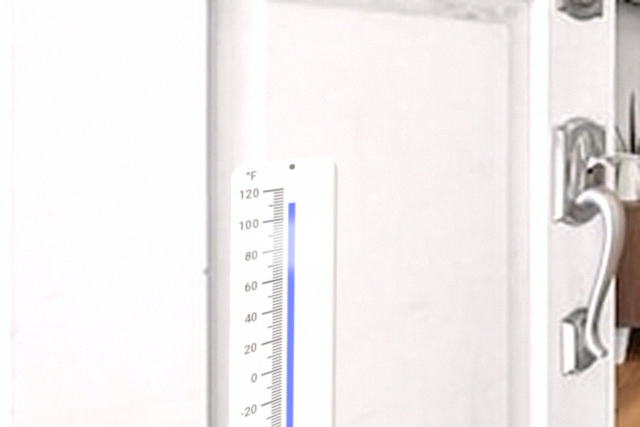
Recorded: 110°F
